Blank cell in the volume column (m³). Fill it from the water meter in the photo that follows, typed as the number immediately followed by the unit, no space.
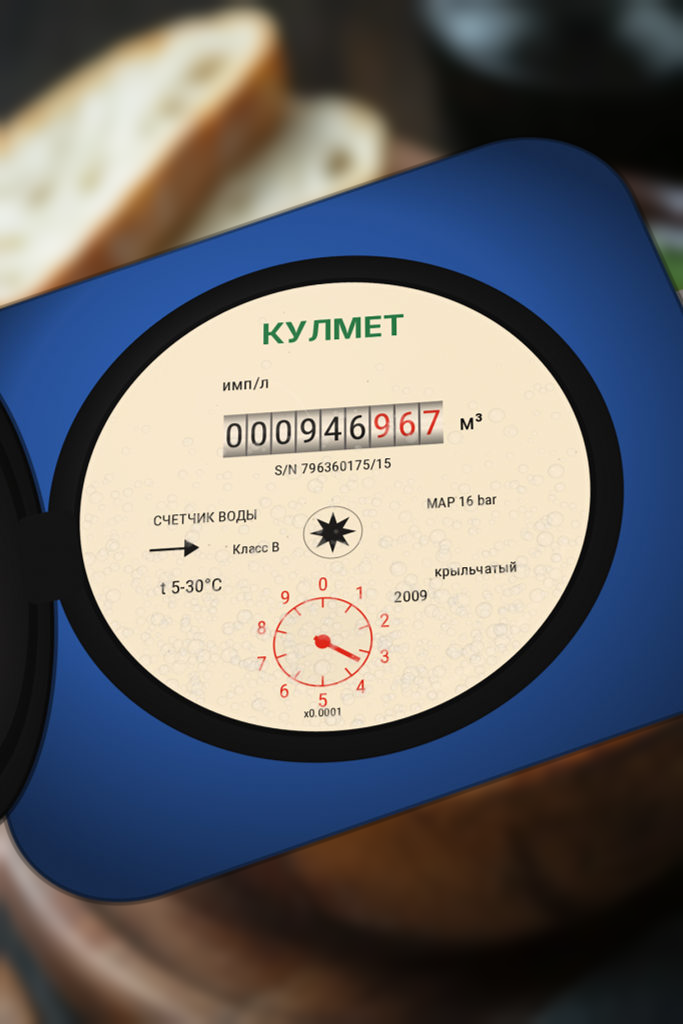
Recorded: 946.9673m³
